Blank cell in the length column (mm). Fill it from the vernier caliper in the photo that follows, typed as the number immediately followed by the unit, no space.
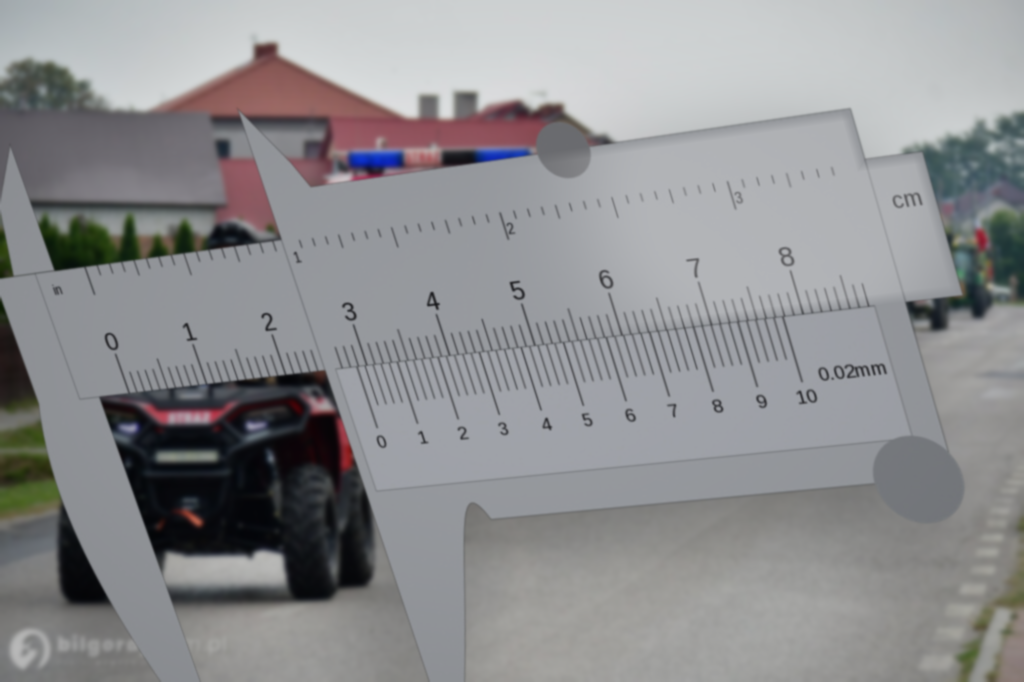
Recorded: 28.8mm
